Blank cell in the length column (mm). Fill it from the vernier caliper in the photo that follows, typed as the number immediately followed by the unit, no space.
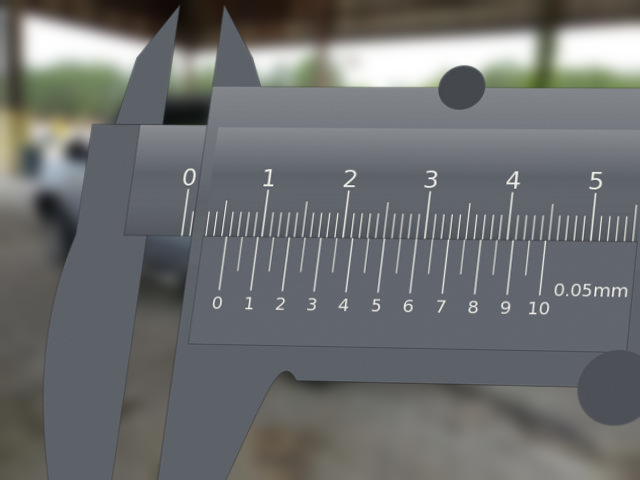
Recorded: 5.6mm
